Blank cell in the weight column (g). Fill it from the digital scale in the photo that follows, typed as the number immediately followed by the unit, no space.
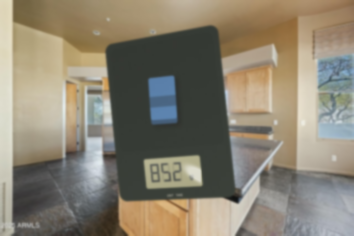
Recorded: 852g
